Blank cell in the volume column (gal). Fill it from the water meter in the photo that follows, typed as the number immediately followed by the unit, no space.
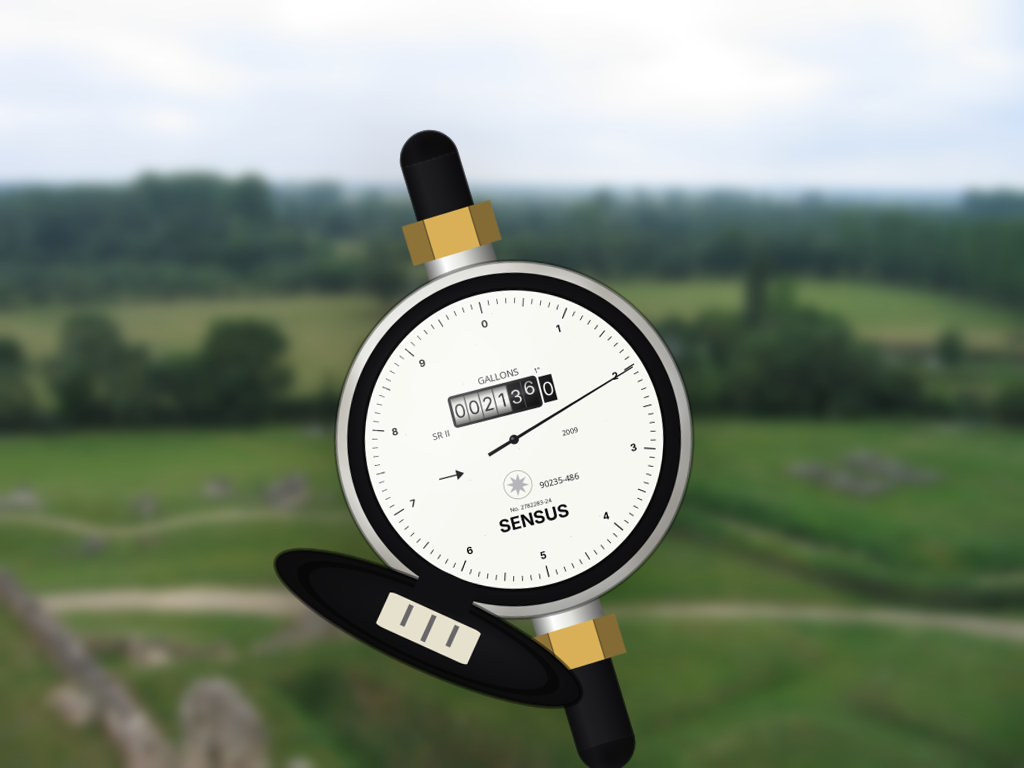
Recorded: 21362.0gal
